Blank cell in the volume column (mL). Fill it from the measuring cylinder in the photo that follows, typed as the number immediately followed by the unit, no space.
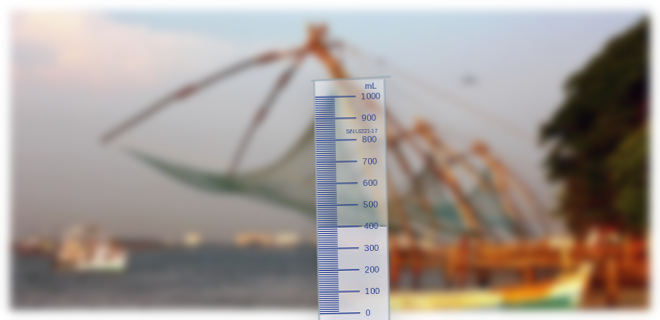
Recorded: 400mL
